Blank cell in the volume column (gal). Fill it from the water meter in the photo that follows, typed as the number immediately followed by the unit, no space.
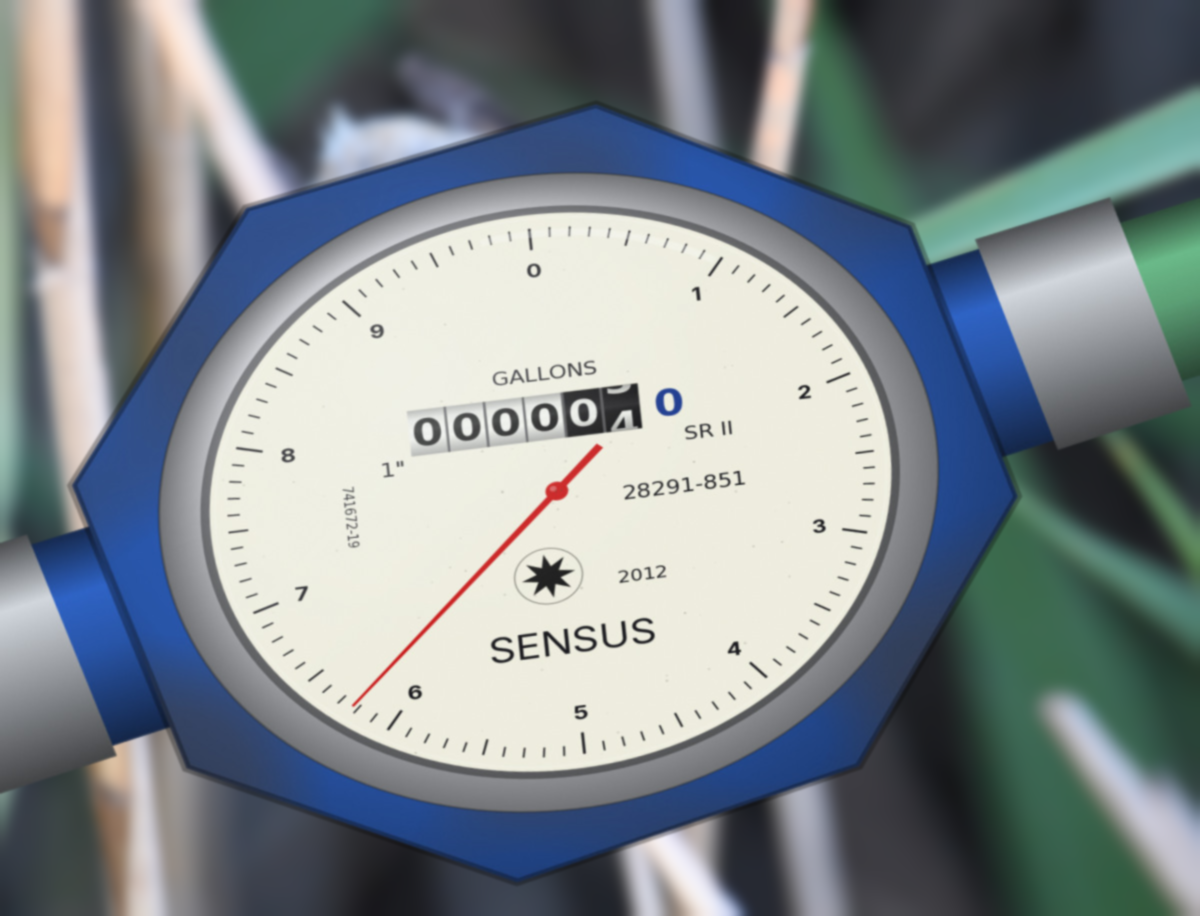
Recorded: 36.2gal
